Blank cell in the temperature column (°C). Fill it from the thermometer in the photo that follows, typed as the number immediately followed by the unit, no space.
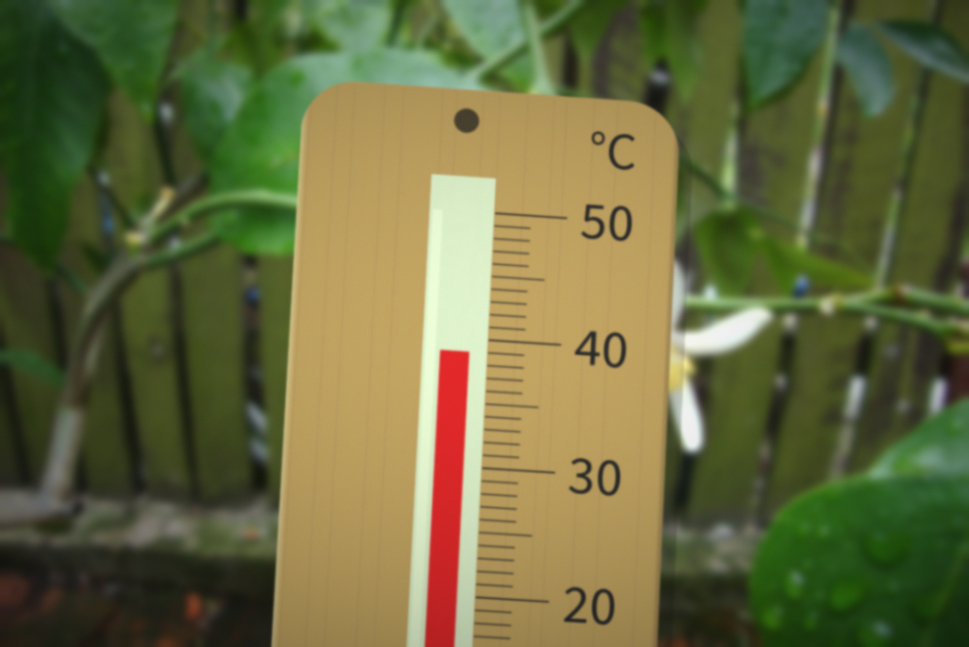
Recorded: 39°C
